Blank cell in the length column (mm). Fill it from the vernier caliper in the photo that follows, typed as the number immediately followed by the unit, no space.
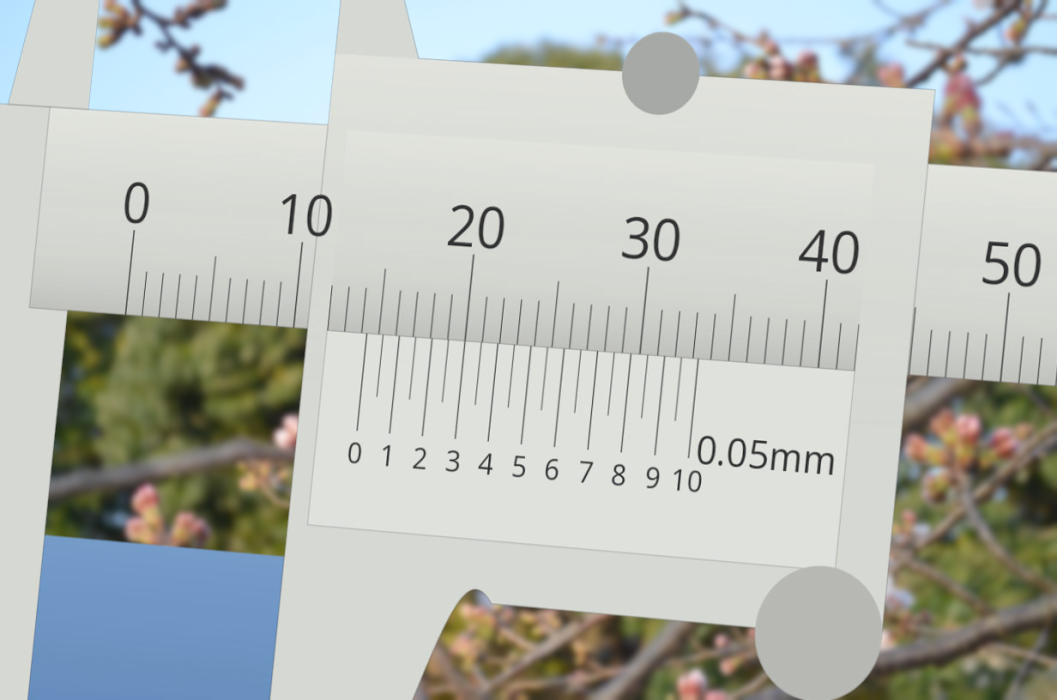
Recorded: 14.3mm
